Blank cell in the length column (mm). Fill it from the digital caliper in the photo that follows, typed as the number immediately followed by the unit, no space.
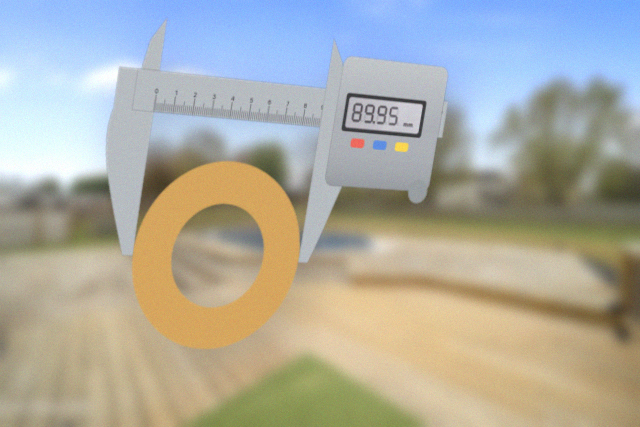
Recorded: 89.95mm
